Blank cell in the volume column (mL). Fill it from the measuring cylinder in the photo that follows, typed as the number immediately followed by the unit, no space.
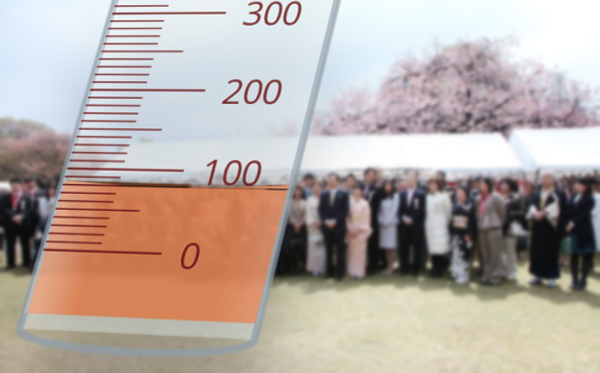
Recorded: 80mL
